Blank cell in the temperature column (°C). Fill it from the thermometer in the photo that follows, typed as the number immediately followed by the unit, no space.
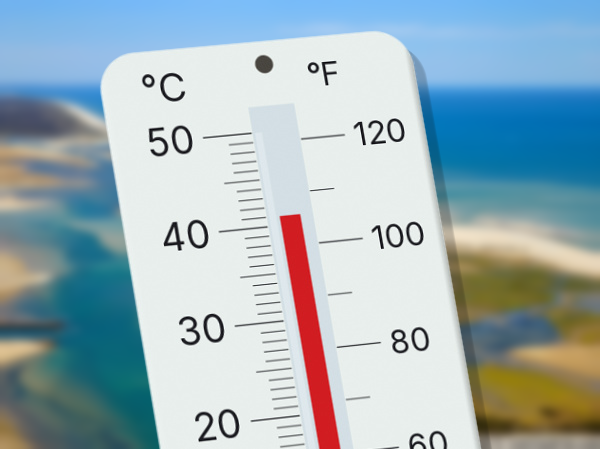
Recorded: 41°C
